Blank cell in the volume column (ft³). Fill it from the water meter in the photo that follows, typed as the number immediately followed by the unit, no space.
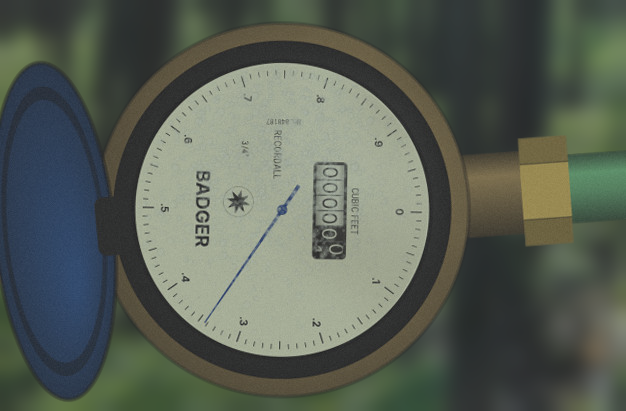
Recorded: 0.34ft³
